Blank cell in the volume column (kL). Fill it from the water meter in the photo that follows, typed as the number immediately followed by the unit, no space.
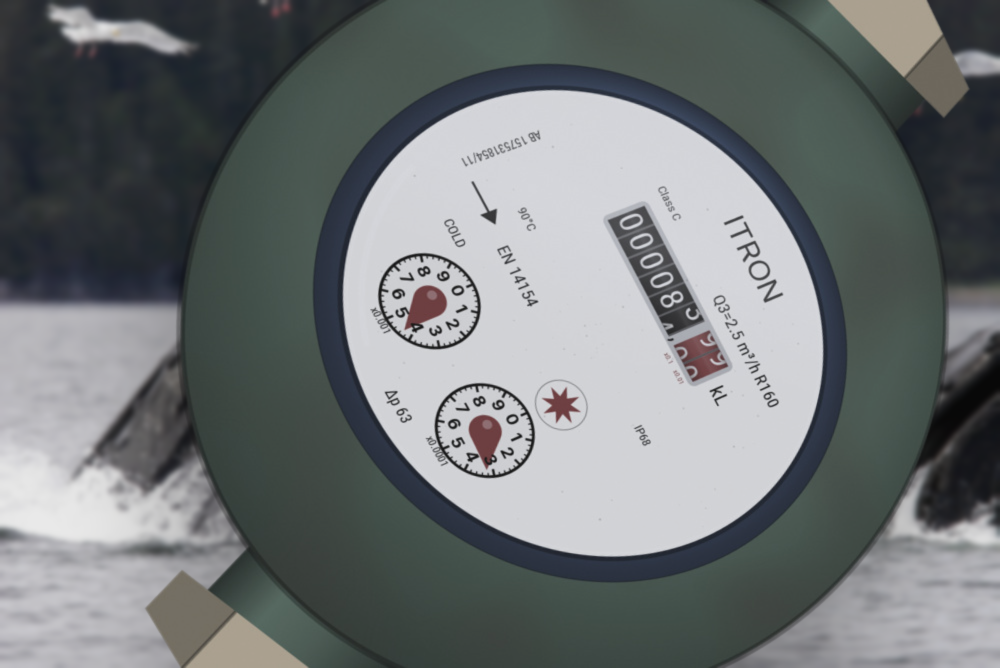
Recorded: 83.9943kL
